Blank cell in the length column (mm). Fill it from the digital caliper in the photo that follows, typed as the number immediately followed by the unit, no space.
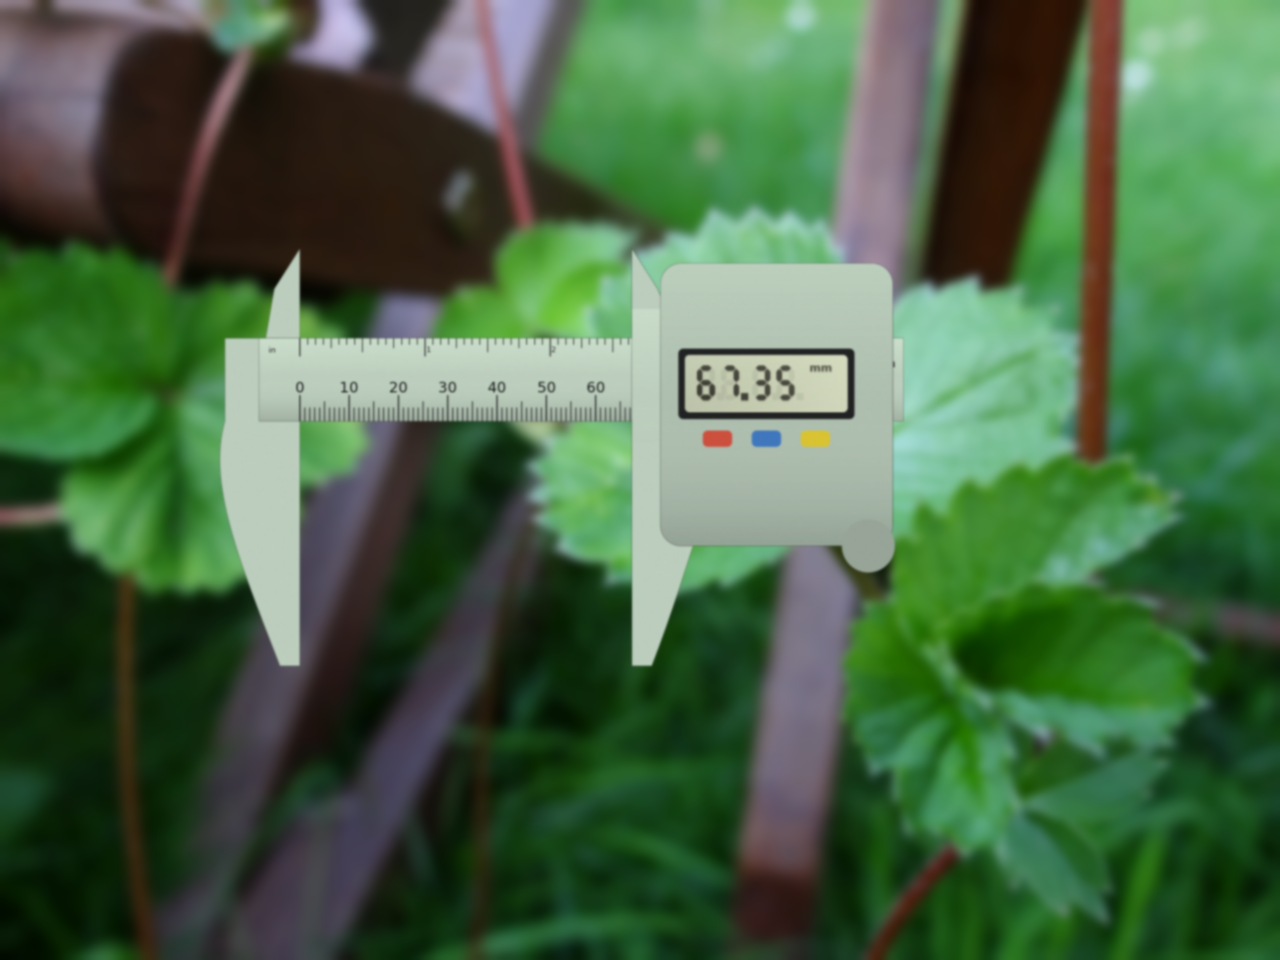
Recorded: 67.35mm
